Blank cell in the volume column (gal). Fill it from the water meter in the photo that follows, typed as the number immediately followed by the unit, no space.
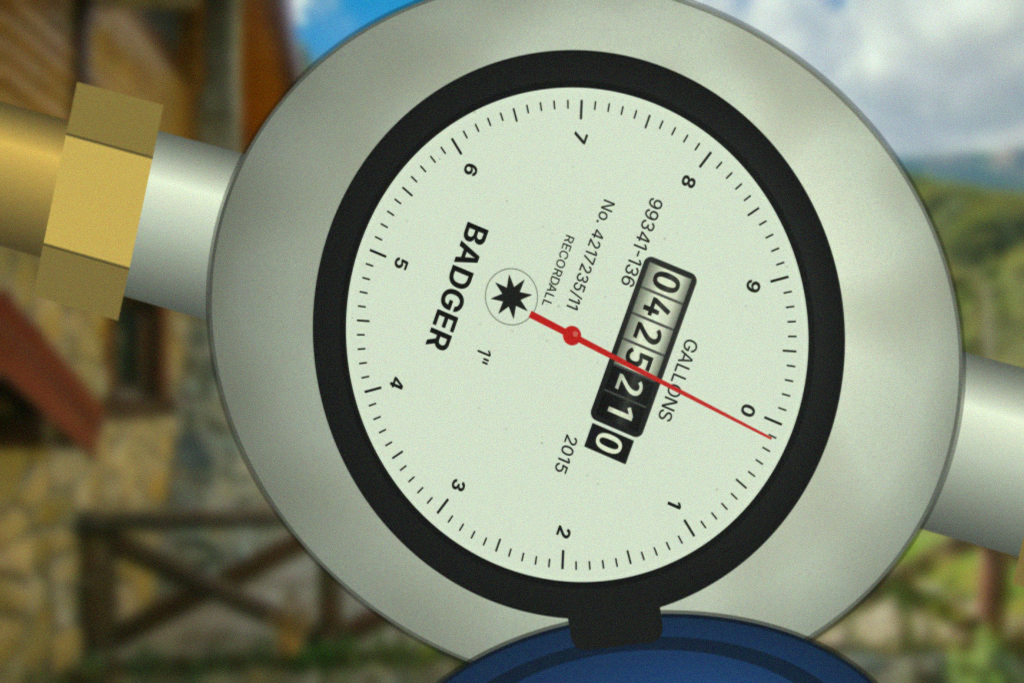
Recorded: 425210.1gal
